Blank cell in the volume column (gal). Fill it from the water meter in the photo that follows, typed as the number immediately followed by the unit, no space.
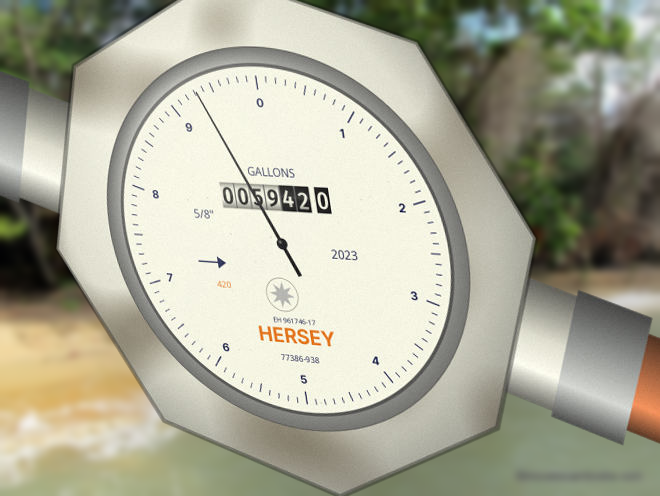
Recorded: 59419.3gal
